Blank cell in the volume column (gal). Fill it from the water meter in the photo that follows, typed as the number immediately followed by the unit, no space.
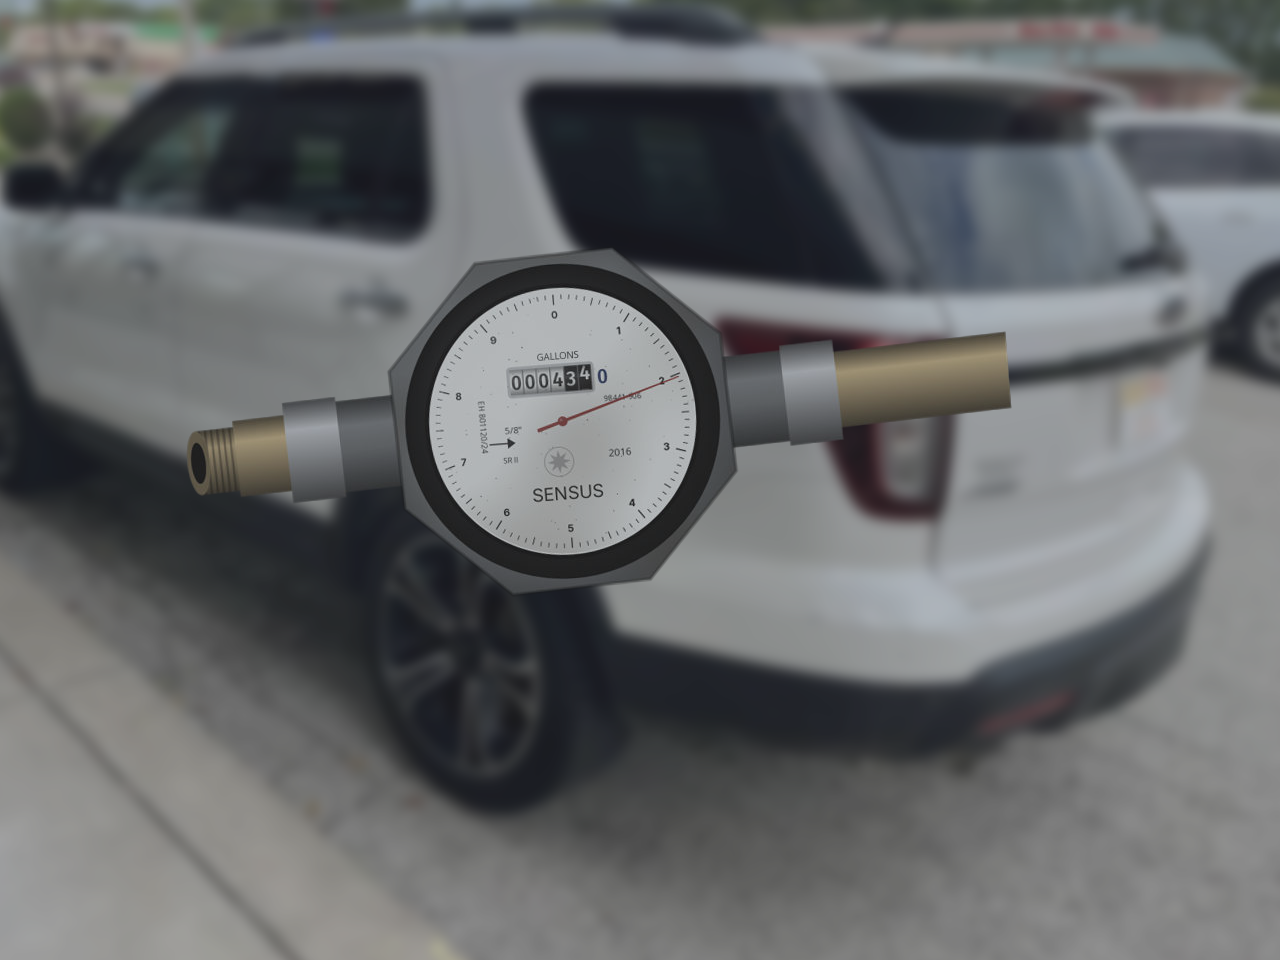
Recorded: 4342.0gal
